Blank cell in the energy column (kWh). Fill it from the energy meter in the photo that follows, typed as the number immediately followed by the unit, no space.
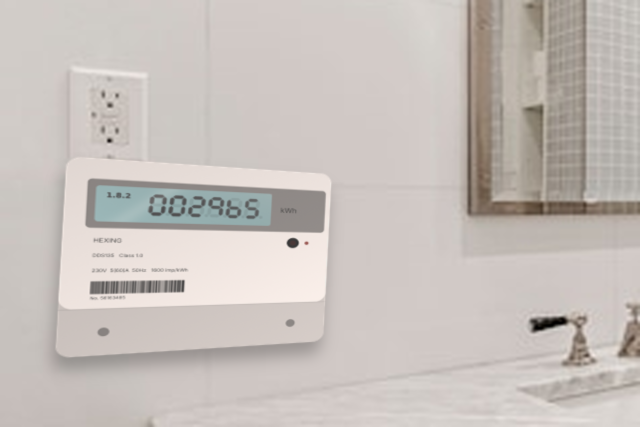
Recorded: 2965kWh
